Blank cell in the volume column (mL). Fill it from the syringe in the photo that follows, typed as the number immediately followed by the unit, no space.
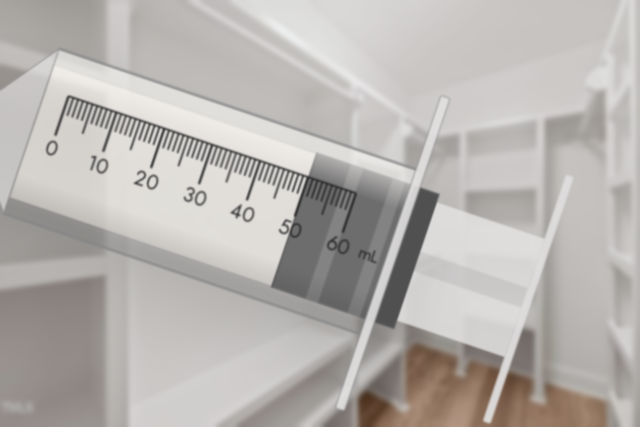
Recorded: 50mL
